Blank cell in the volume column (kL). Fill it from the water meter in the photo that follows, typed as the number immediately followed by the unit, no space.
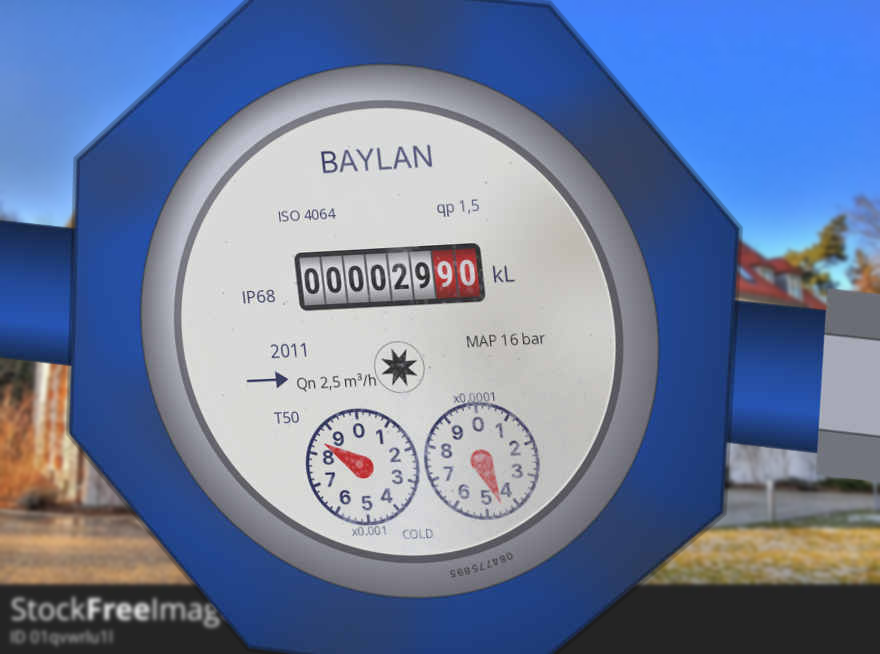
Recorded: 29.9084kL
